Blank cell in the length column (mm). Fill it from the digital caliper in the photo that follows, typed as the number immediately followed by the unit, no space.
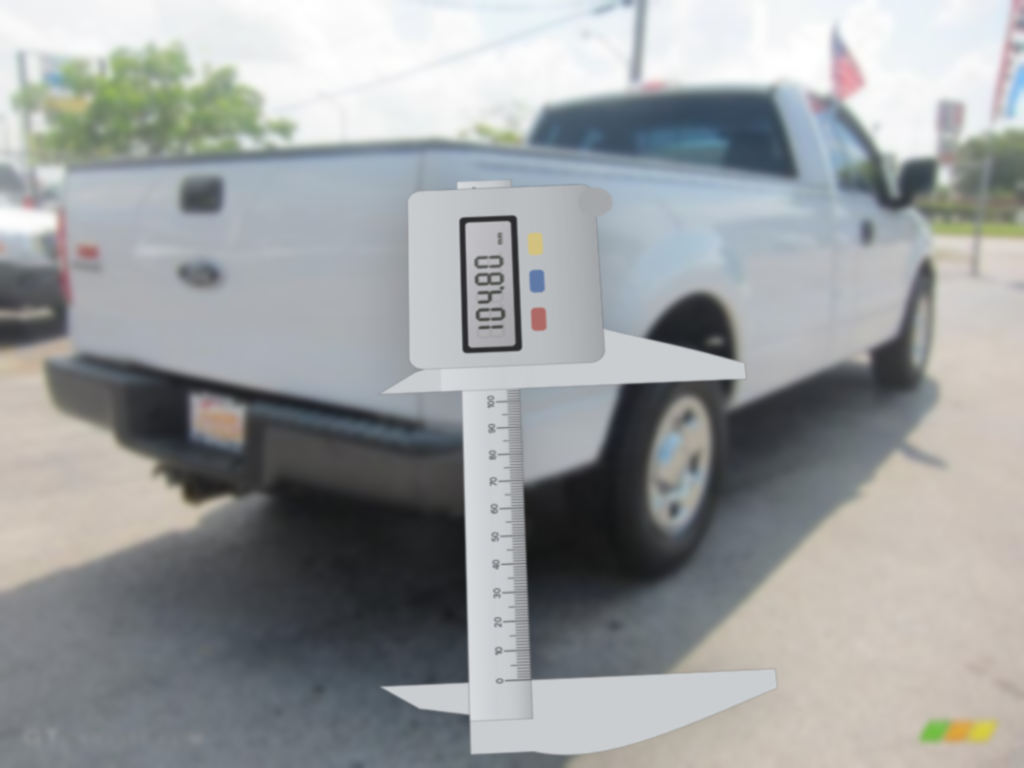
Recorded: 104.80mm
